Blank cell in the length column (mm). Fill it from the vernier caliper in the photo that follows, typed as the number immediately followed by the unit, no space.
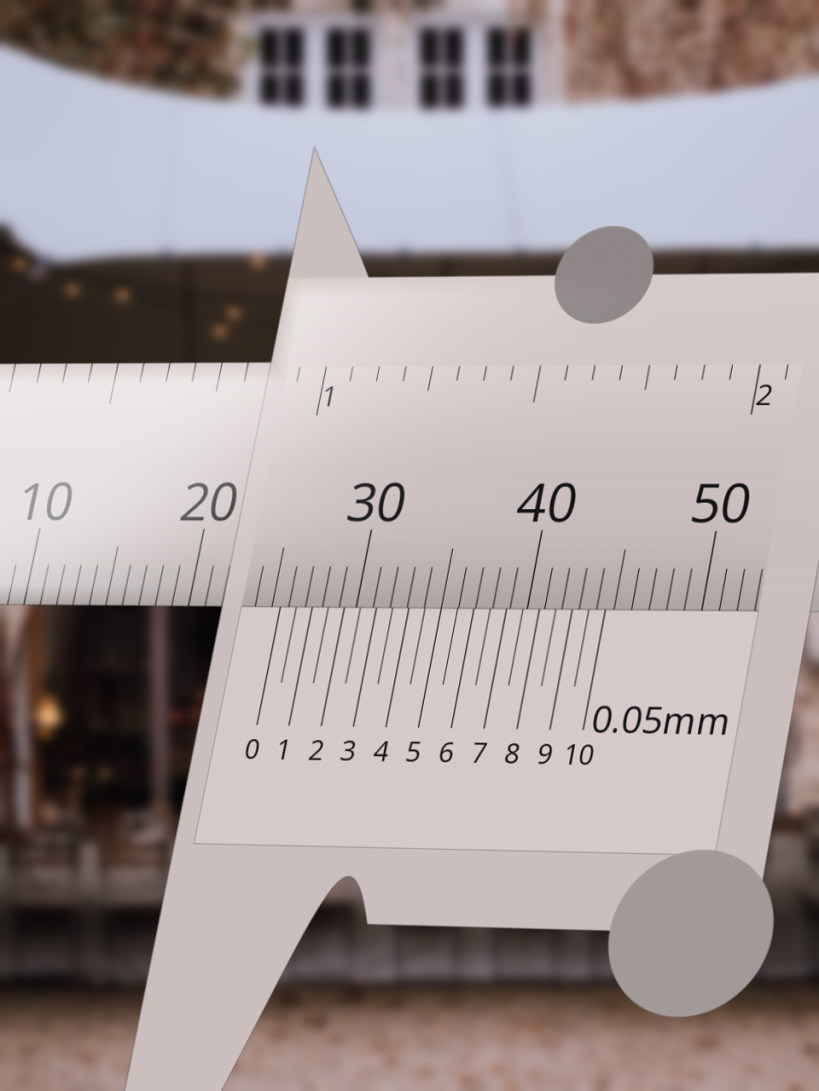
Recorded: 25.5mm
